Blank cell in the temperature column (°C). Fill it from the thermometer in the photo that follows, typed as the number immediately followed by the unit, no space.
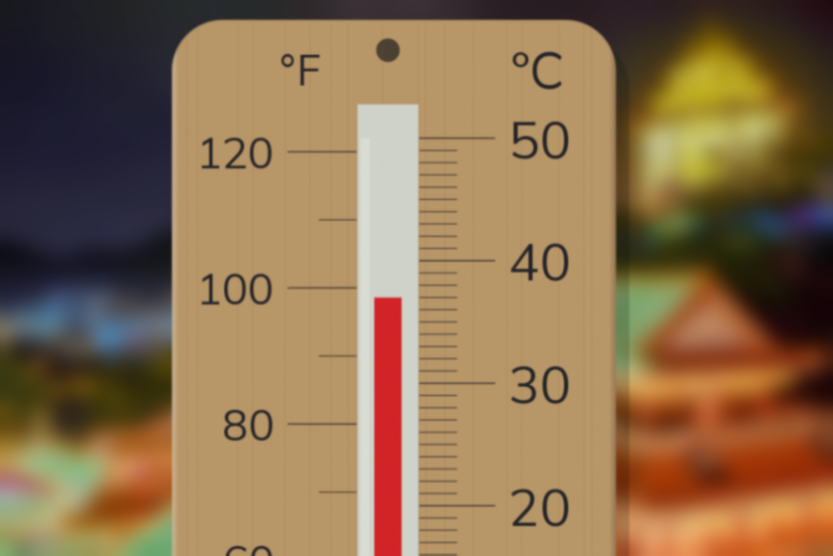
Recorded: 37°C
